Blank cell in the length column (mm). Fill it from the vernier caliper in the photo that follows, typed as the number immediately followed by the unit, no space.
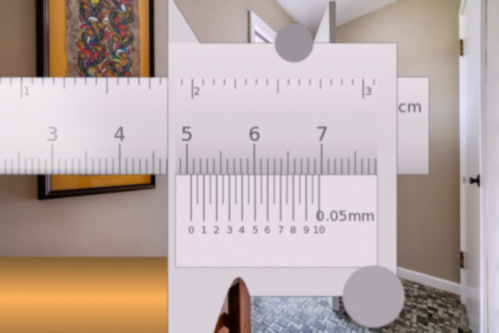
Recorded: 50.6mm
